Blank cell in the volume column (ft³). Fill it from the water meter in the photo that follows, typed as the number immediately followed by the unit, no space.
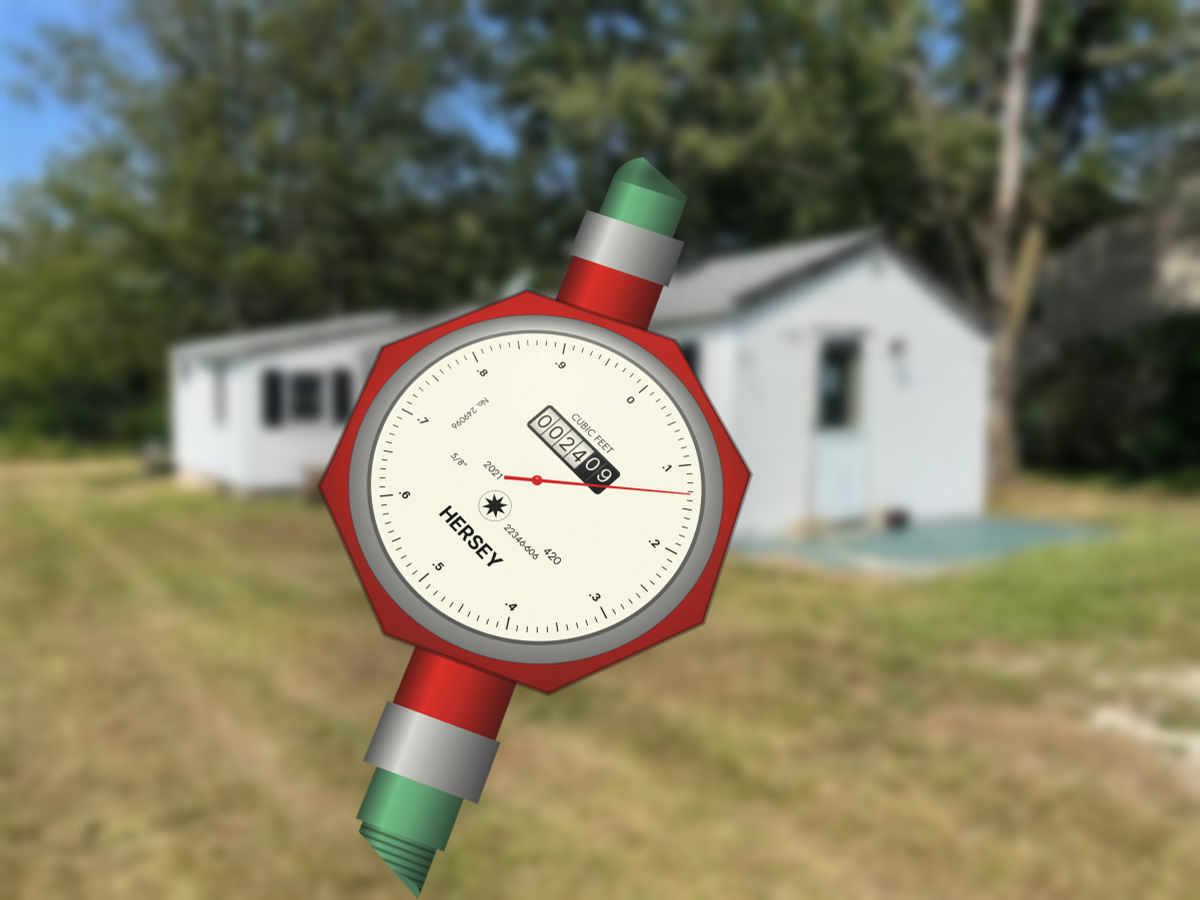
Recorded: 2409.13ft³
